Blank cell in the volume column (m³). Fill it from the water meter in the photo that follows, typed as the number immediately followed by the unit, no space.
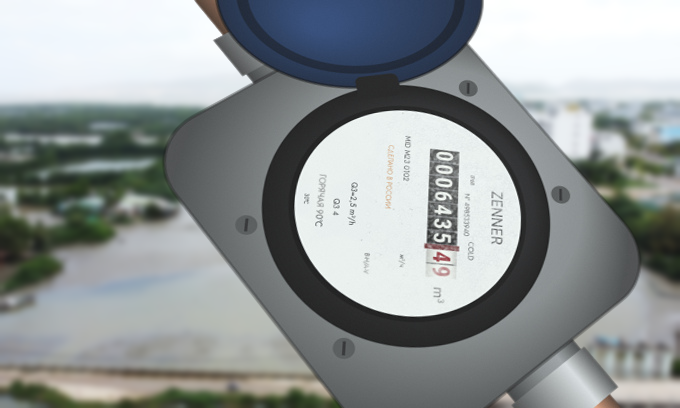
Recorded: 6435.49m³
